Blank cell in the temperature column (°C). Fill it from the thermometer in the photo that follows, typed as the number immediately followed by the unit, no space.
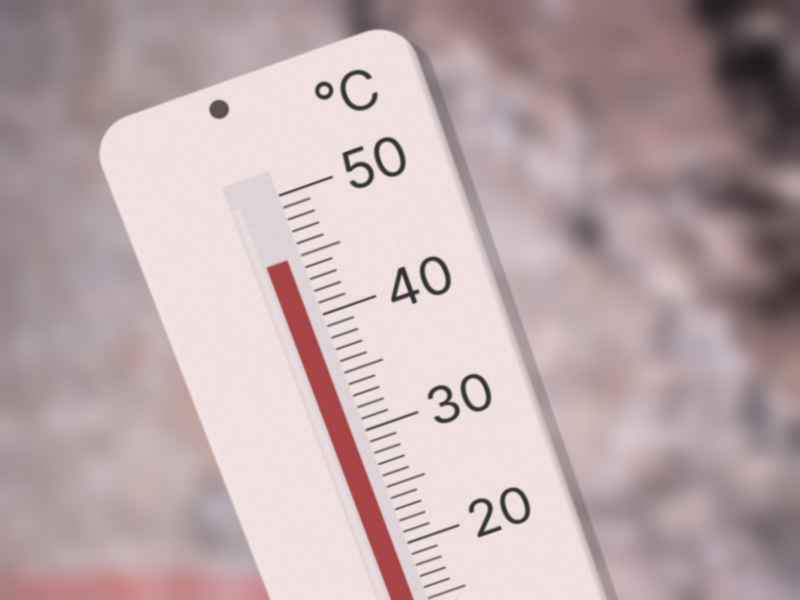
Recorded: 45°C
